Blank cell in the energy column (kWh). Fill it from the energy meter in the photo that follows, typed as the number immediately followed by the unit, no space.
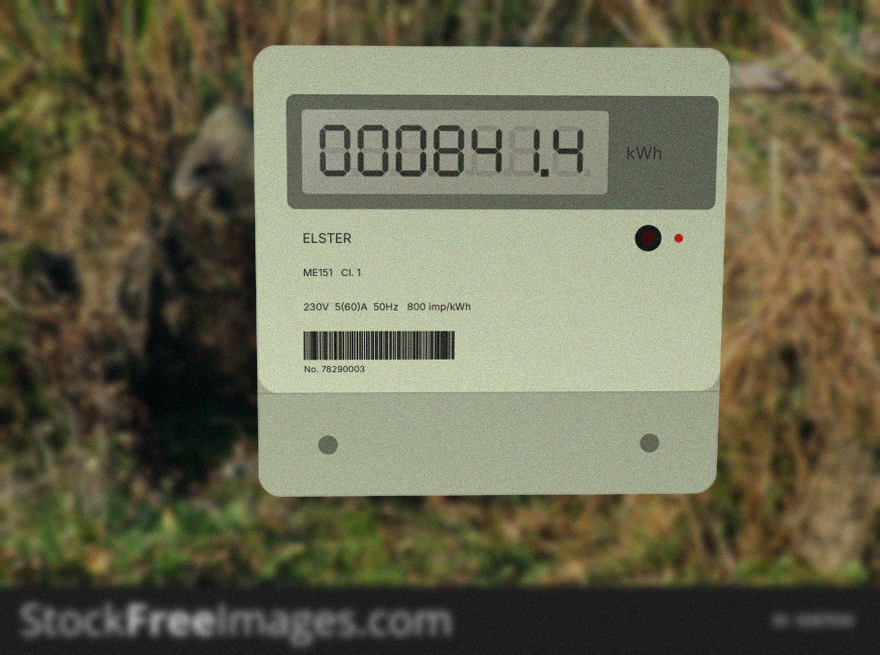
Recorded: 841.4kWh
